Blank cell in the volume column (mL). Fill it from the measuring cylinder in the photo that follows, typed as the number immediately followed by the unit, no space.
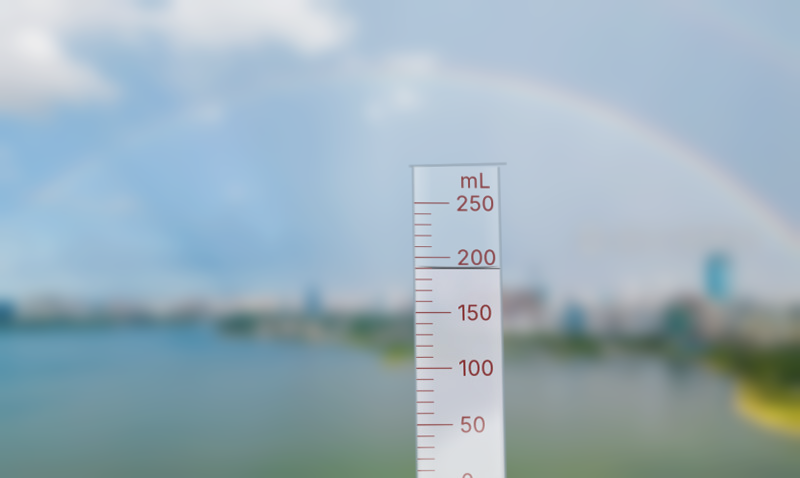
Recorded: 190mL
